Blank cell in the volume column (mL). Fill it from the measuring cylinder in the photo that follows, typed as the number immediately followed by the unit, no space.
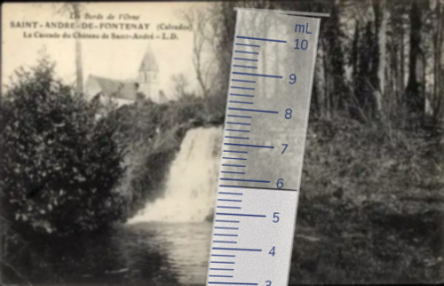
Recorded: 5.8mL
